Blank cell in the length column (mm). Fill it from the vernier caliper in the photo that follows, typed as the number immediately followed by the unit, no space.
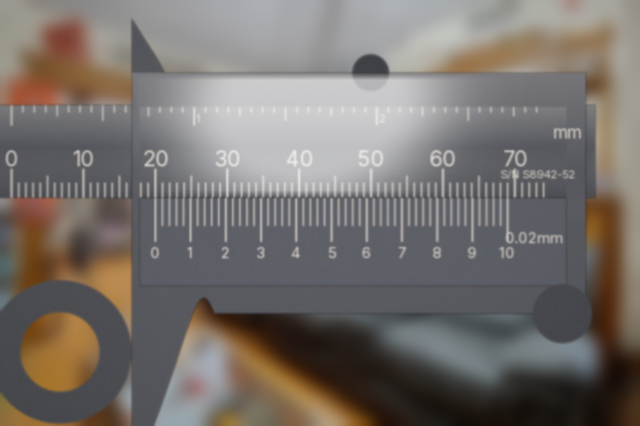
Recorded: 20.0mm
